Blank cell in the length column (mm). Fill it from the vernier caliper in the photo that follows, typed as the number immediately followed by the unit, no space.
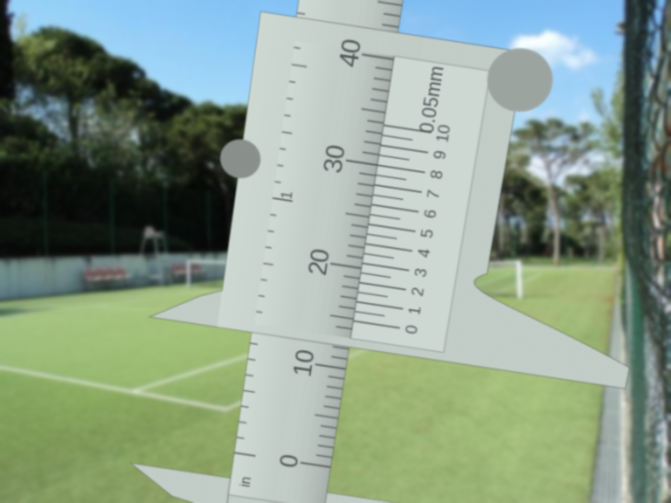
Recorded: 14.8mm
